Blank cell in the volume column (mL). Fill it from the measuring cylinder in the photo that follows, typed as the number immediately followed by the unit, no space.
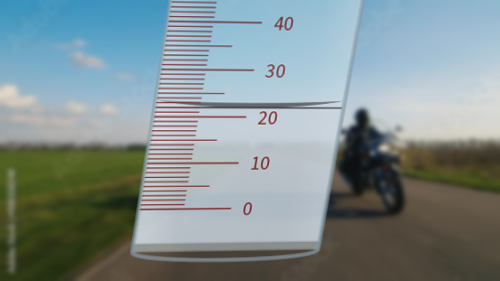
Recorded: 22mL
